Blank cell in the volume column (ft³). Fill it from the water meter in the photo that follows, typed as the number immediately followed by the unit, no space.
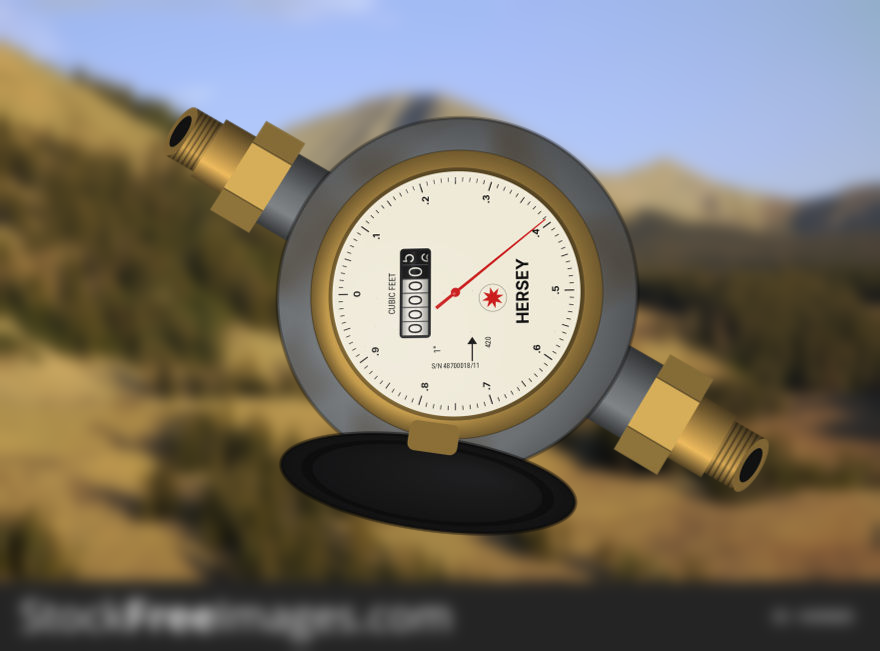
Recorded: 5.39ft³
